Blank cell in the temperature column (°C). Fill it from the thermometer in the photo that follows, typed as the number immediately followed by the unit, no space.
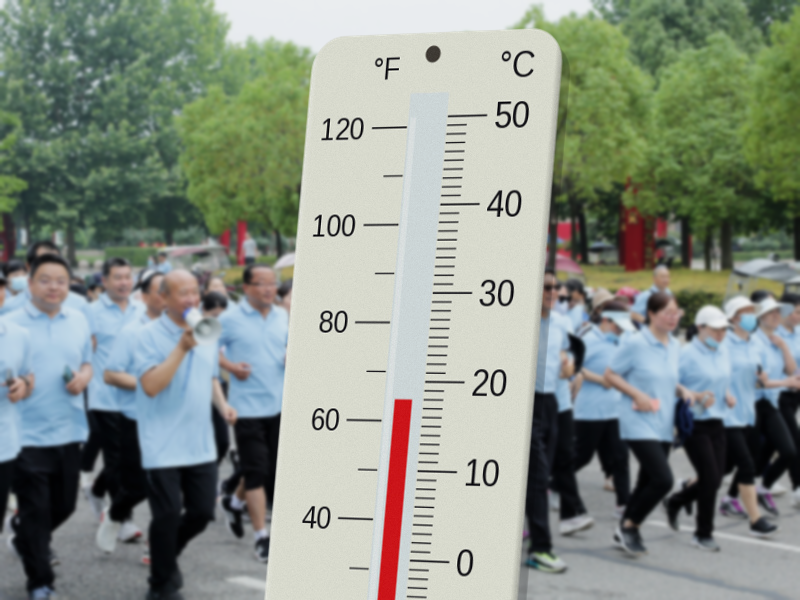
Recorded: 18°C
